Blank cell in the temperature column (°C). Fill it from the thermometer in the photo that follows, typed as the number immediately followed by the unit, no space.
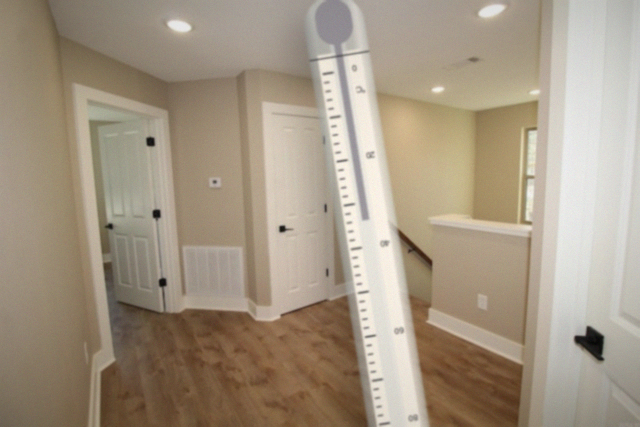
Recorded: 34°C
